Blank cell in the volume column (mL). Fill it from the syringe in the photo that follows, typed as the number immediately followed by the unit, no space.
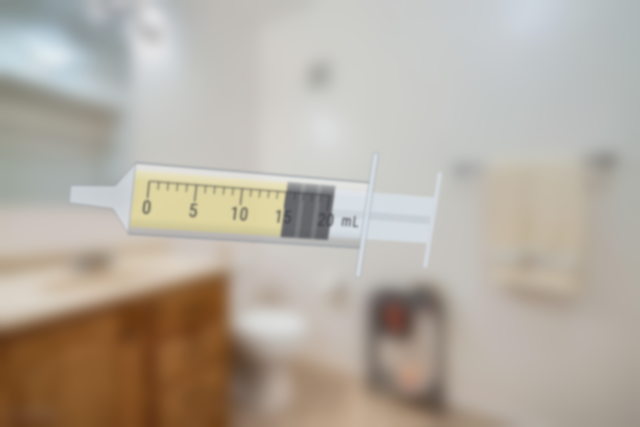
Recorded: 15mL
